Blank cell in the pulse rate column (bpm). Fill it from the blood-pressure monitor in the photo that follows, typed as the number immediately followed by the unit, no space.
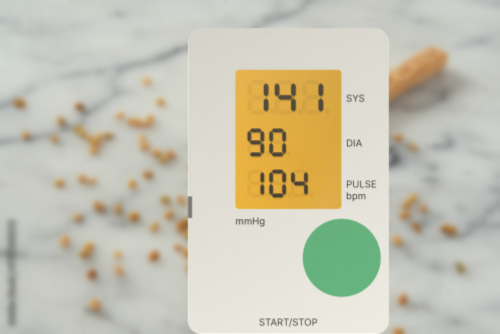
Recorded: 104bpm
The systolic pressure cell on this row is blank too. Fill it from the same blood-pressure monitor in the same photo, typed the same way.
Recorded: 141mmHg
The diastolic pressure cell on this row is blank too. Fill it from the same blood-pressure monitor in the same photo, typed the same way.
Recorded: 90mmHg
